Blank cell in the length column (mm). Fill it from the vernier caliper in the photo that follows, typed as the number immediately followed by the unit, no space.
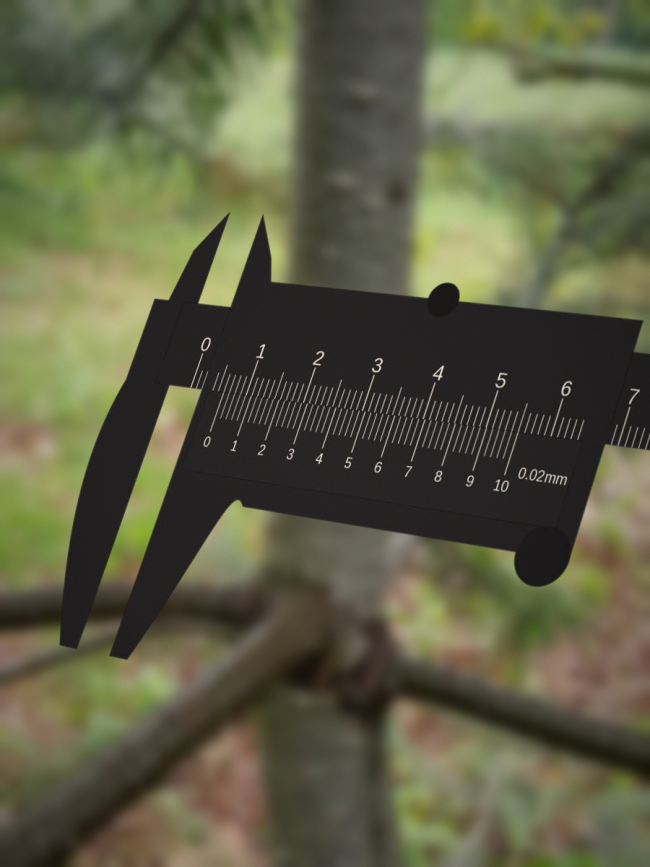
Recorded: 6.0mm
